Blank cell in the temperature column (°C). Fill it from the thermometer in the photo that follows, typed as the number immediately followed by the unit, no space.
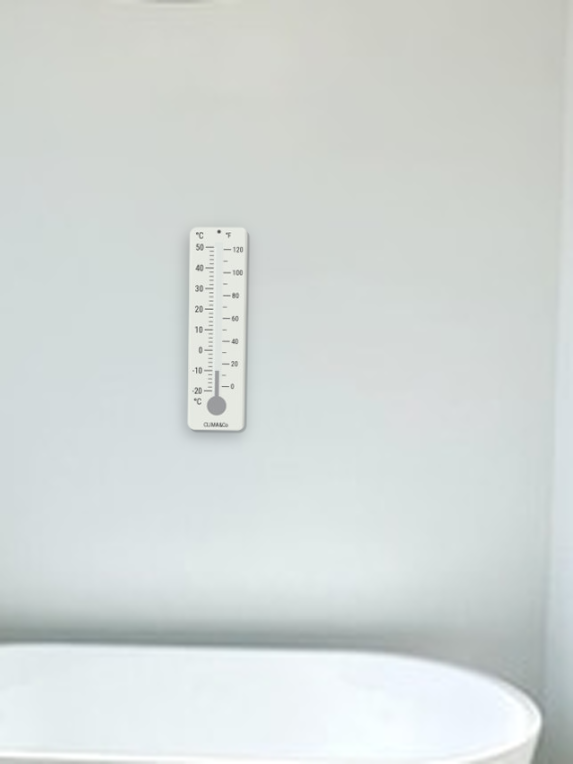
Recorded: -10°C
